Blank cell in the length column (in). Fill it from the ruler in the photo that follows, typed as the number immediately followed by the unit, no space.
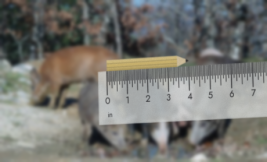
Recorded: 4in
